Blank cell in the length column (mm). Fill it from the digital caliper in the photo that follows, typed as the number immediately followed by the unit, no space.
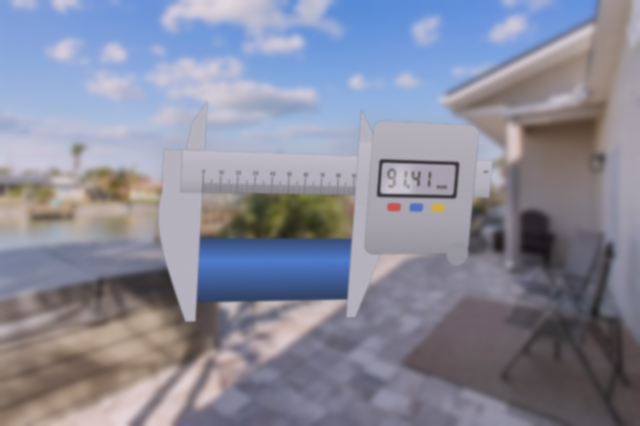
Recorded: 91.41mm
